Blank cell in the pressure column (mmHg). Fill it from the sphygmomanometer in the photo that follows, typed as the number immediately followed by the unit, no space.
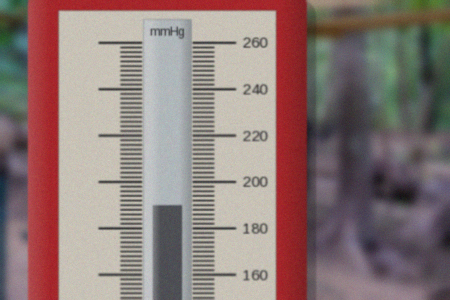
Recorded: 190mmHg
